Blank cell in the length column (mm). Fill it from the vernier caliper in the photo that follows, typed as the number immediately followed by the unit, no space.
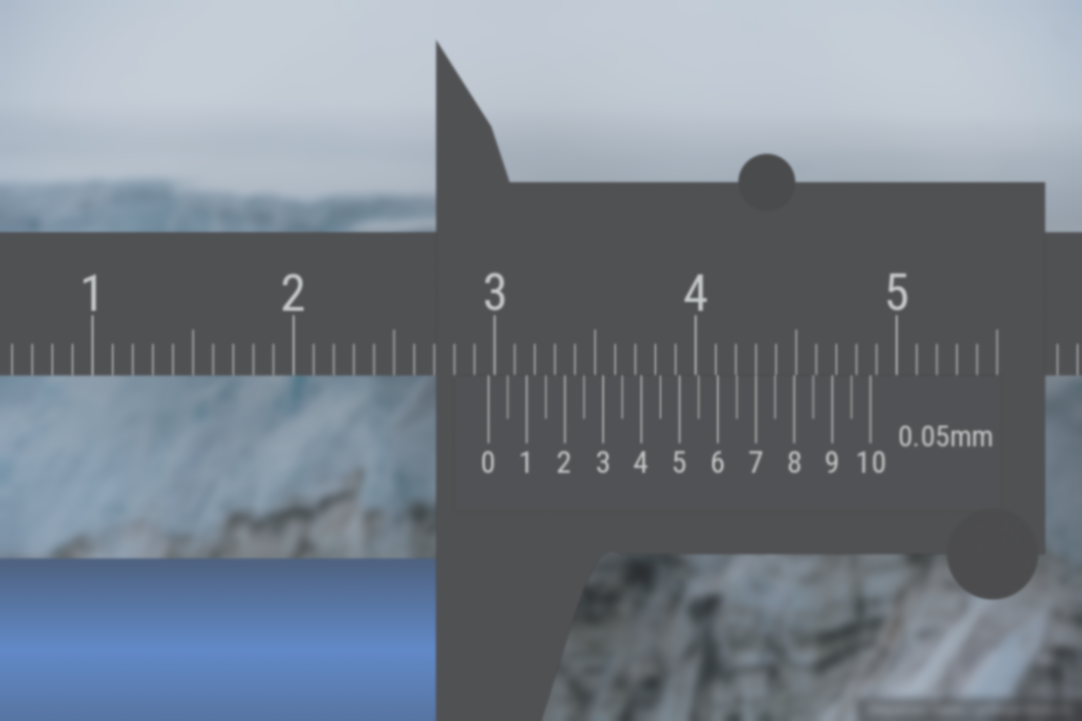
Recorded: 29.7mm
